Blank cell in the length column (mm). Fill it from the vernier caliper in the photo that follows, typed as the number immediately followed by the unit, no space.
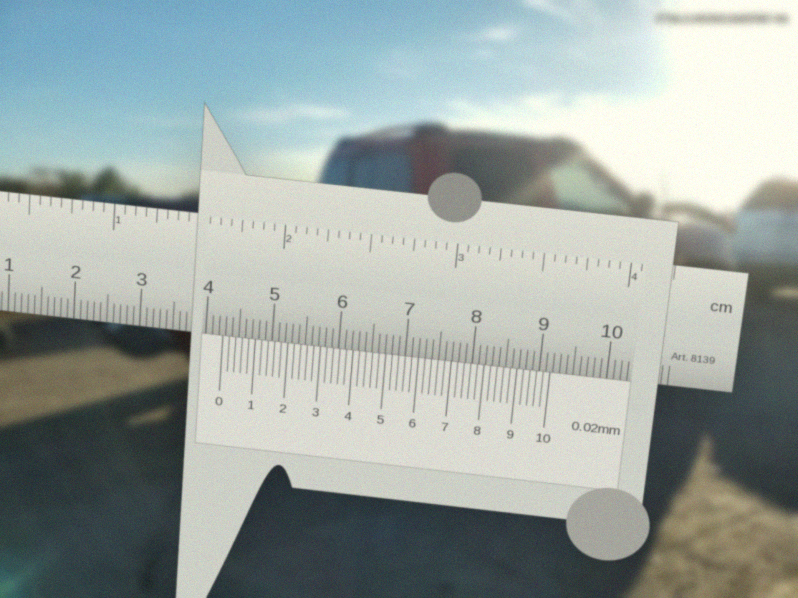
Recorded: 42.6mm
